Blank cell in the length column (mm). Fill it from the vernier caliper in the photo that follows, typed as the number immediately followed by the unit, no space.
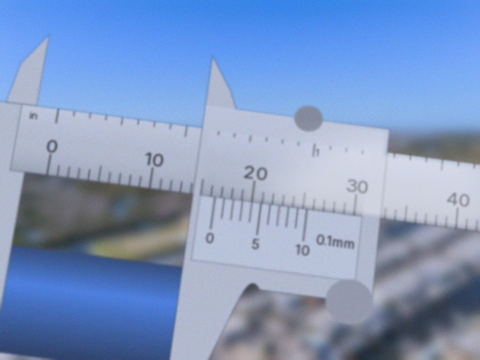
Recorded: 16.4mm
